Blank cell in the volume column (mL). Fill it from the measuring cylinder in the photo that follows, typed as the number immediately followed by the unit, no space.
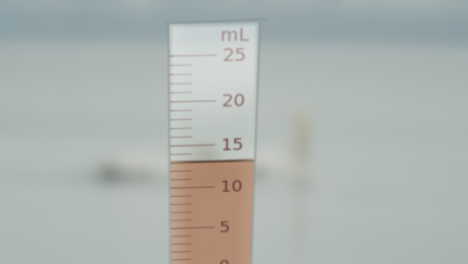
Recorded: 13mL
